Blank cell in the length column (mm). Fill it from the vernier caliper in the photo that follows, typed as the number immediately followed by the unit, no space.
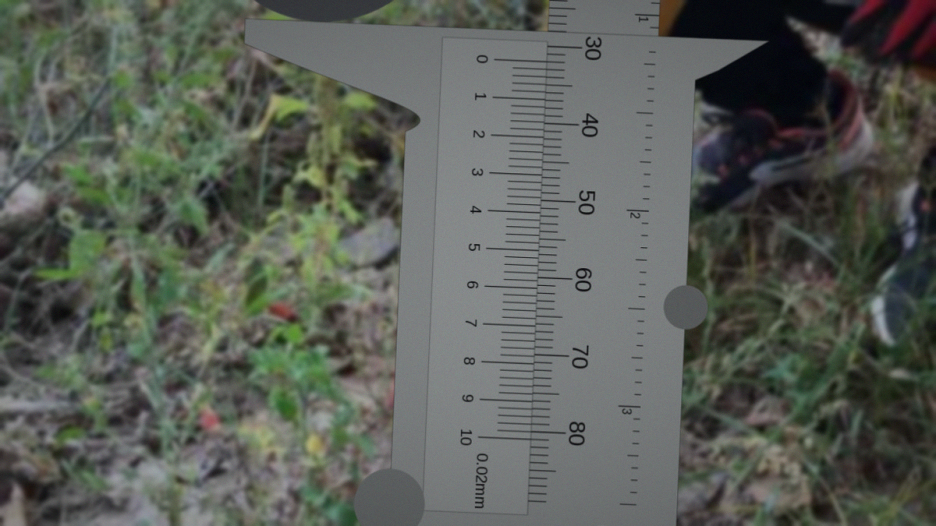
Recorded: 32.0mm
